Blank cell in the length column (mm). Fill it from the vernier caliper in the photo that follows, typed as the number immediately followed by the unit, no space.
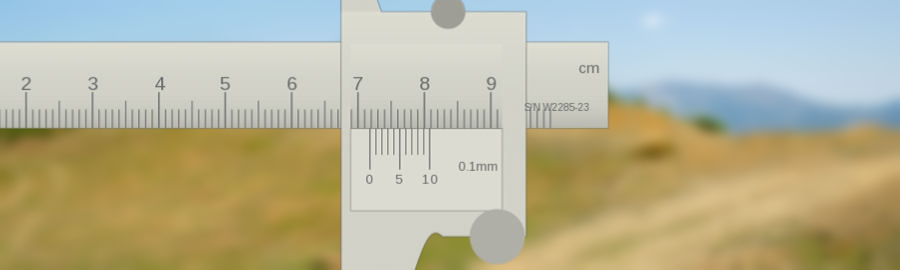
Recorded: 71.8mm
